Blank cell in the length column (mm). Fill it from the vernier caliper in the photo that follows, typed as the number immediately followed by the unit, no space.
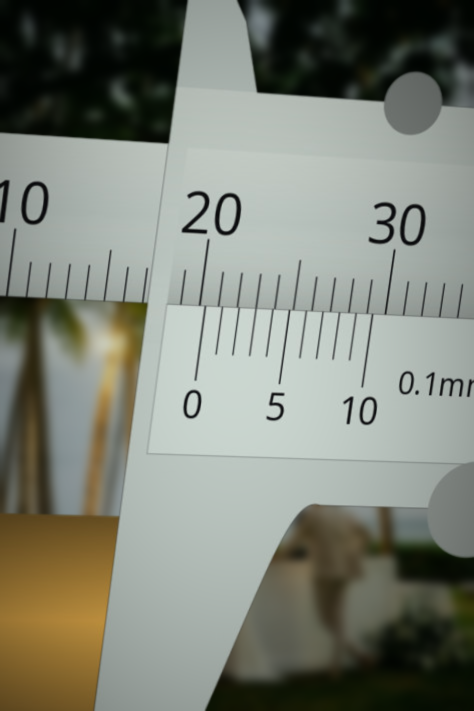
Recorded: 20.3mm
